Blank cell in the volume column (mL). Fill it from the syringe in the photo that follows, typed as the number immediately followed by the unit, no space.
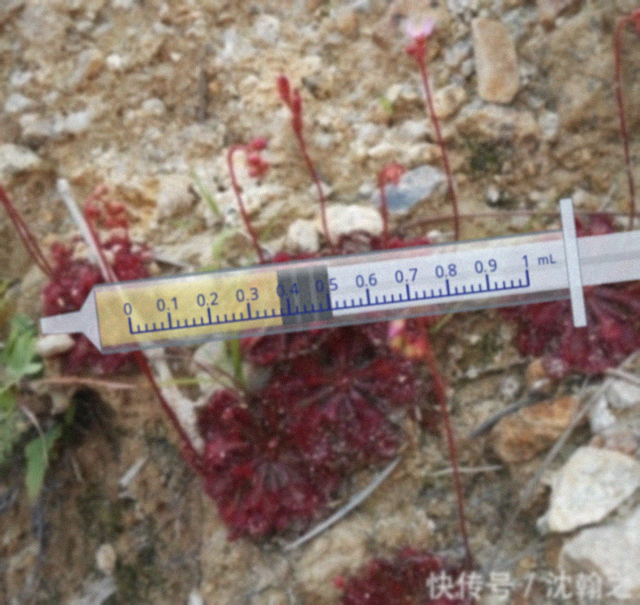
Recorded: 0.38mL
